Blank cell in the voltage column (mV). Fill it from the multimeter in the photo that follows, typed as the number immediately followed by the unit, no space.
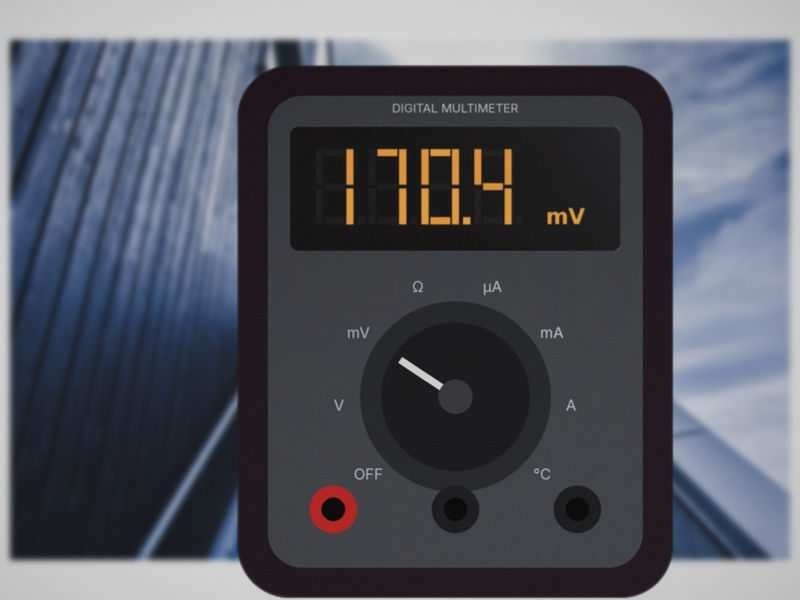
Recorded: 170.4mV
